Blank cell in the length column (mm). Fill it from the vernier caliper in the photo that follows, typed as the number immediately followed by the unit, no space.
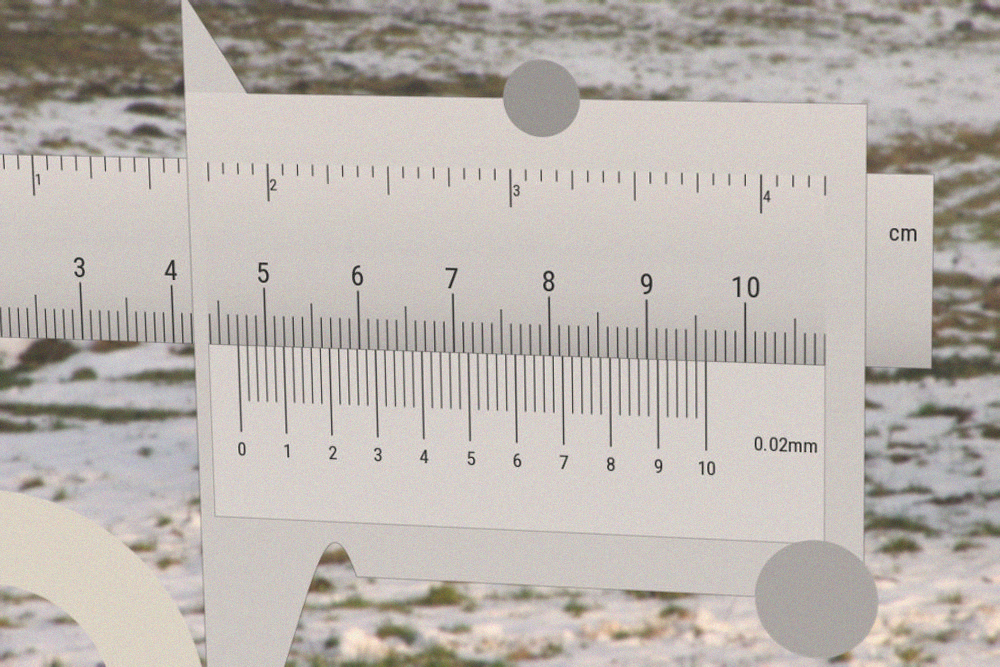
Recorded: 47.0mm
